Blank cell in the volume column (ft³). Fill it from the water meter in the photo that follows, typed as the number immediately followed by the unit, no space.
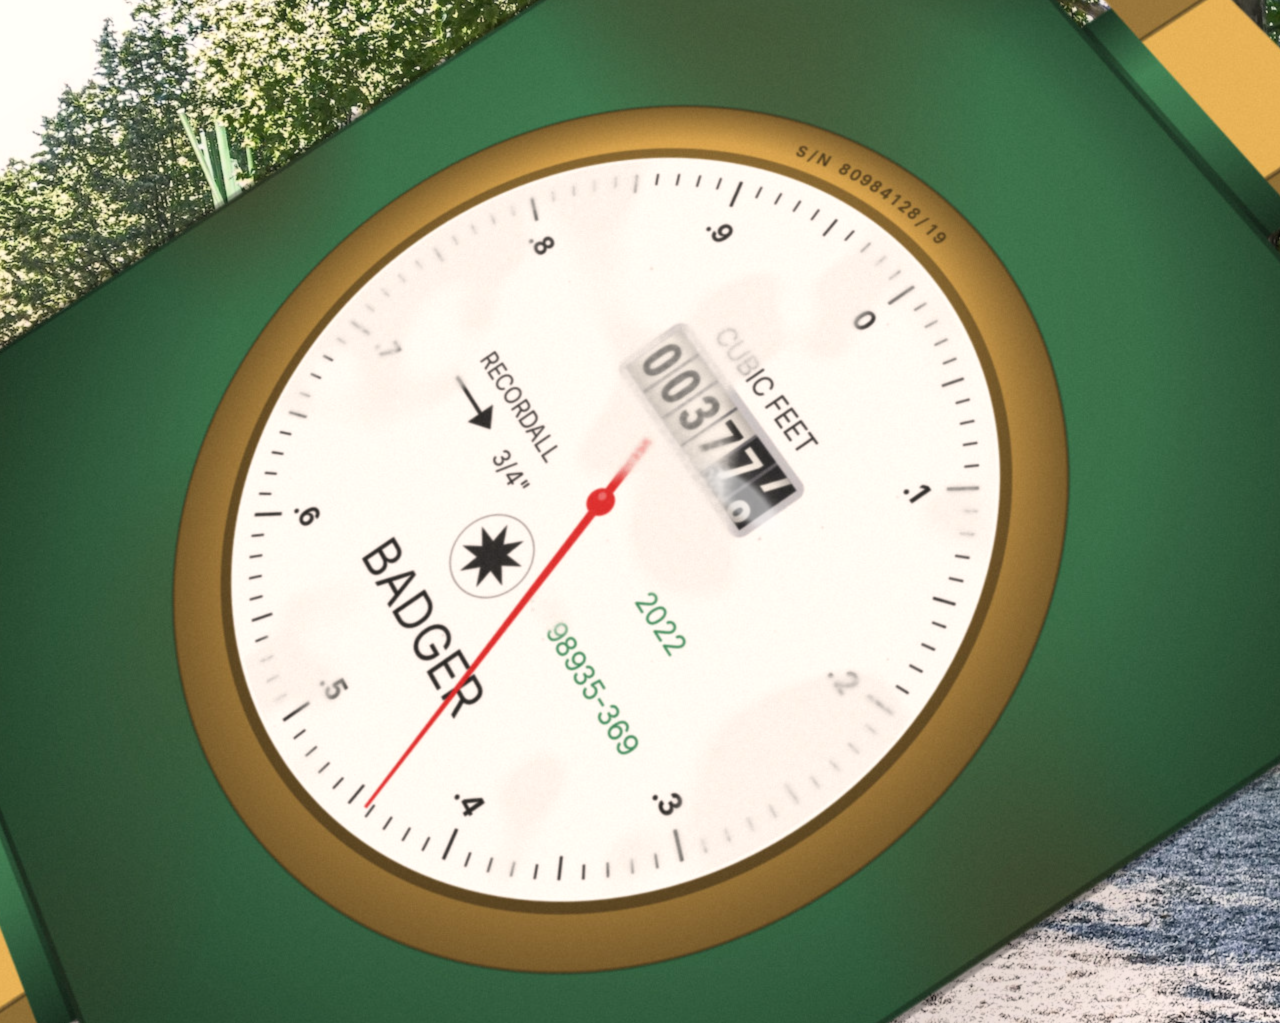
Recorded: 3777.44ft³
